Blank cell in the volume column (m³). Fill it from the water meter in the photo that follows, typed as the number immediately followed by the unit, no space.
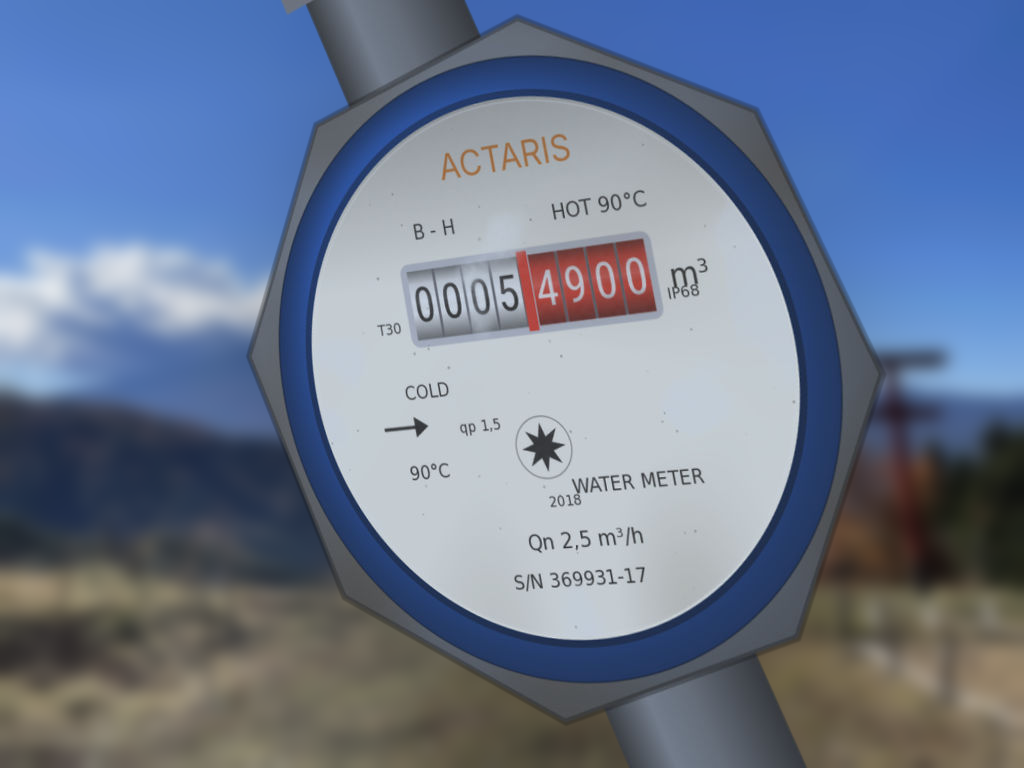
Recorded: 5.4900m³
